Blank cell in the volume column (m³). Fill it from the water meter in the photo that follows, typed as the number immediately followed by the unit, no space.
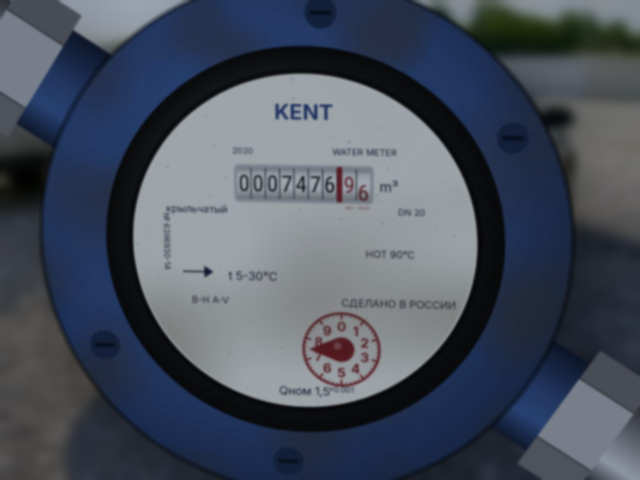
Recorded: 7476.957m³
